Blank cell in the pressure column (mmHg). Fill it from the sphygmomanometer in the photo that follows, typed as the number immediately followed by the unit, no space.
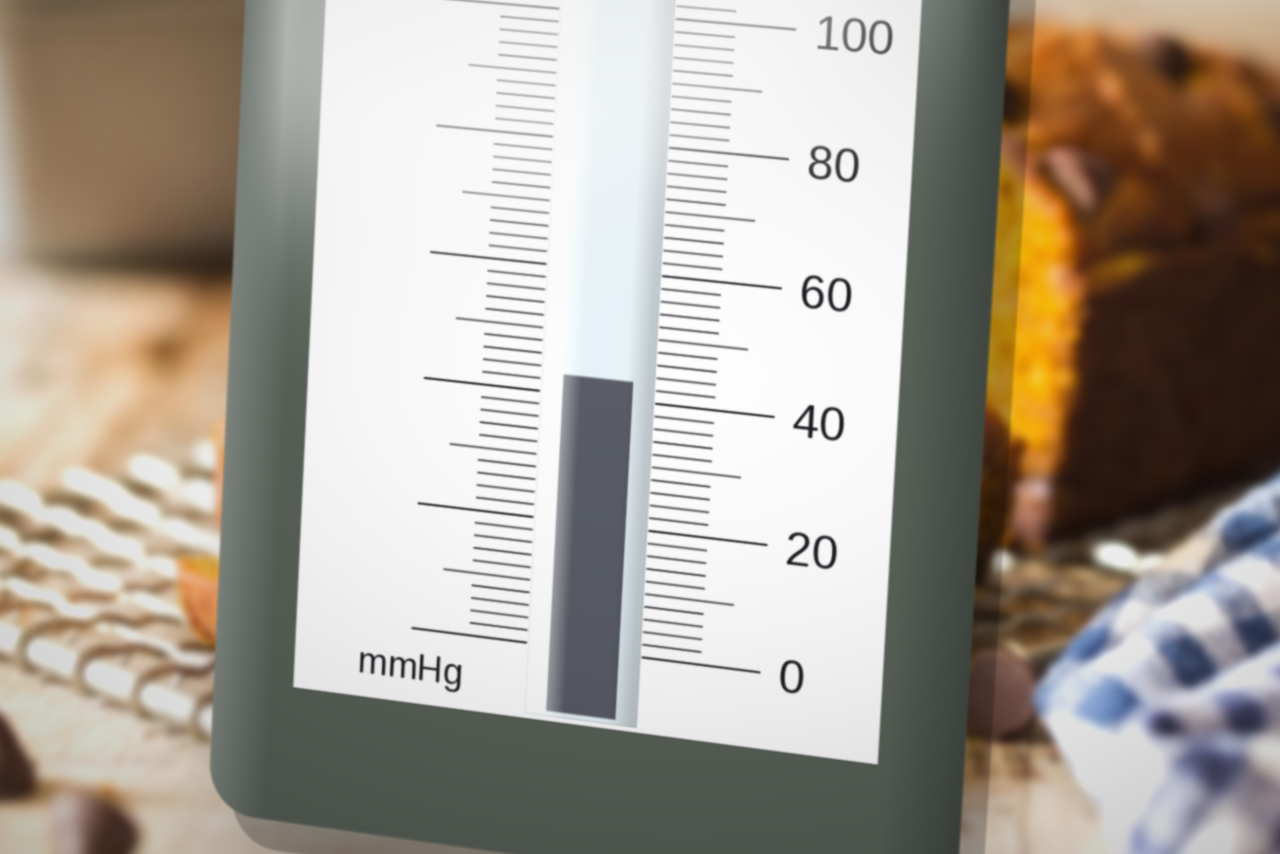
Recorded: 43mmHg
